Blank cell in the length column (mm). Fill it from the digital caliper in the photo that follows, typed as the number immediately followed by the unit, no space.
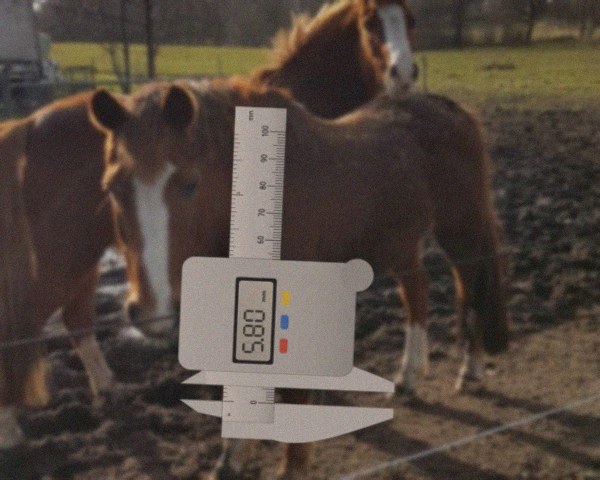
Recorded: 5.80mm
